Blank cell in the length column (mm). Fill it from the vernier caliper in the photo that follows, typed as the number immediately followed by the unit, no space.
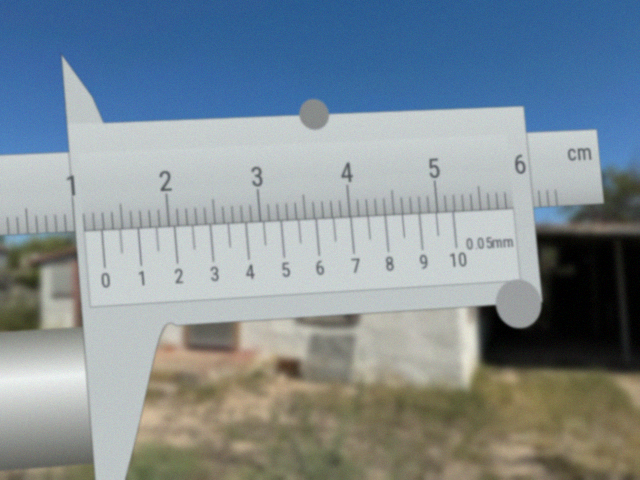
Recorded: 12.8mm
